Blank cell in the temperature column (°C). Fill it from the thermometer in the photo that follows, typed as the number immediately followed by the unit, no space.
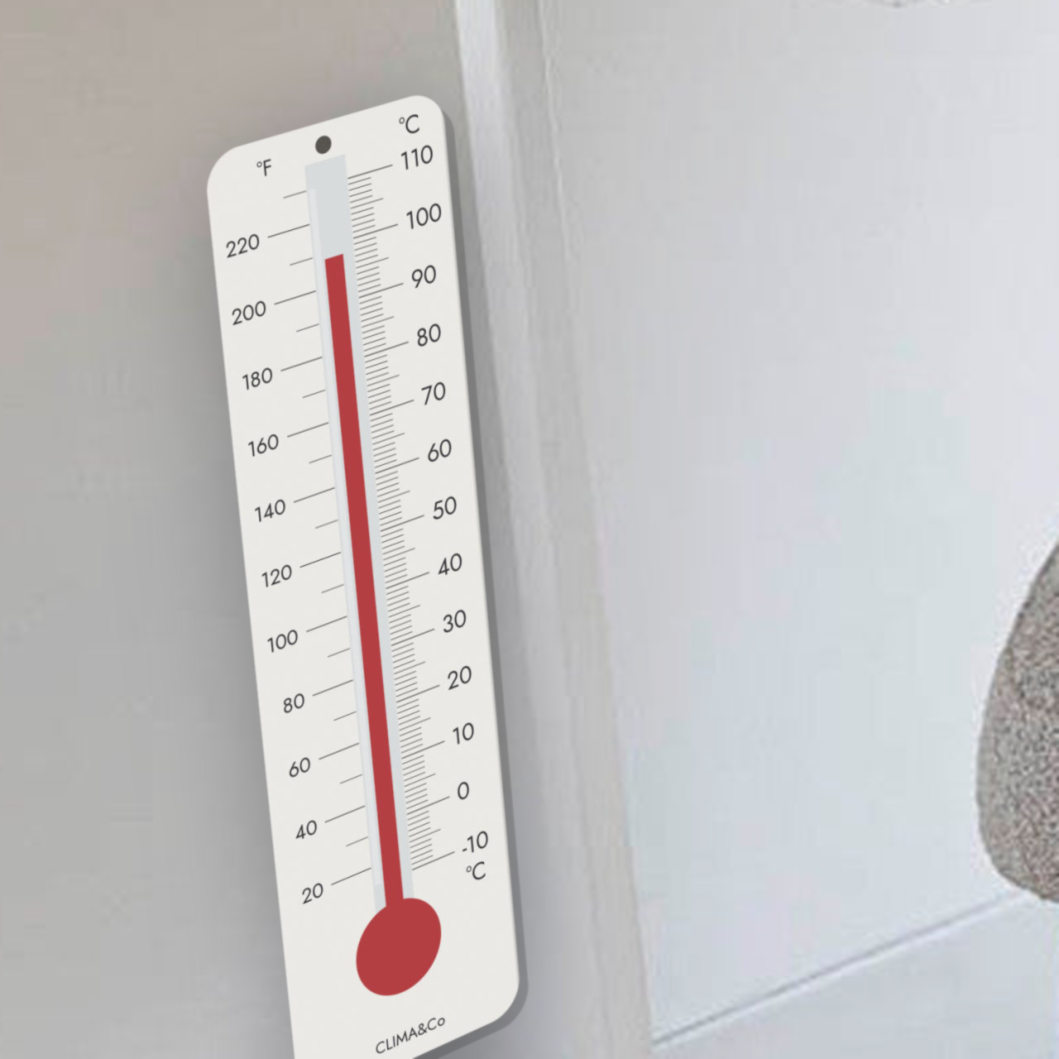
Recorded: 98°C
